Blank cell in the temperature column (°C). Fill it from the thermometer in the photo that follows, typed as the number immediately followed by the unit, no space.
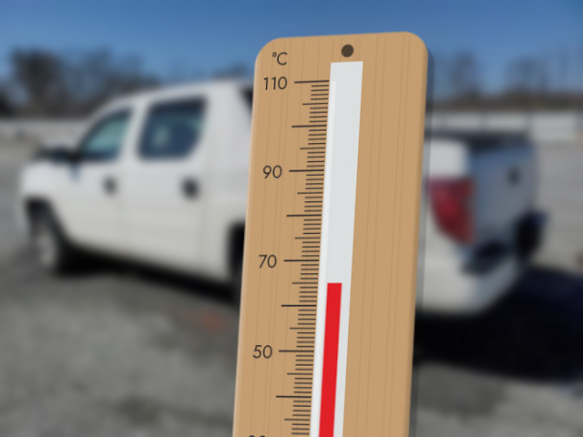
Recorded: 65°C
